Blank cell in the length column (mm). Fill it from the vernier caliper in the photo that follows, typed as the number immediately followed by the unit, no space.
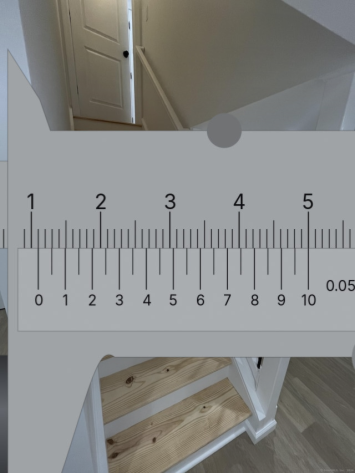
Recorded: 11.0mm
